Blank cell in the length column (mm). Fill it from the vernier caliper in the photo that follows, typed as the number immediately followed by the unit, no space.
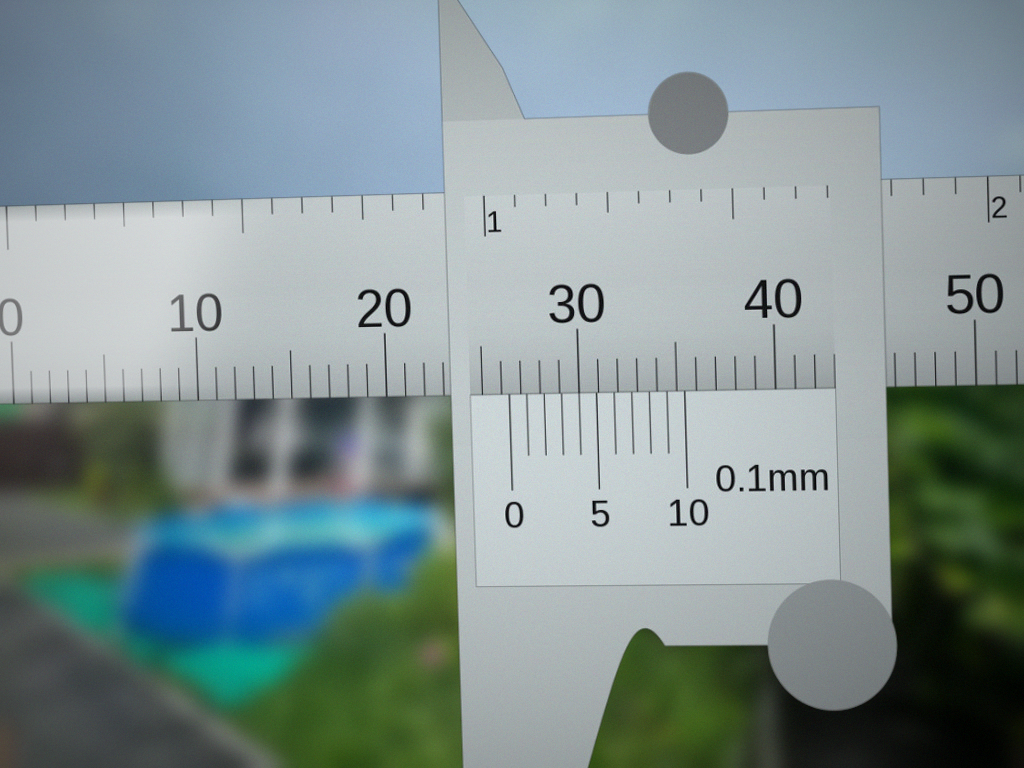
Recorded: 26.4mm
